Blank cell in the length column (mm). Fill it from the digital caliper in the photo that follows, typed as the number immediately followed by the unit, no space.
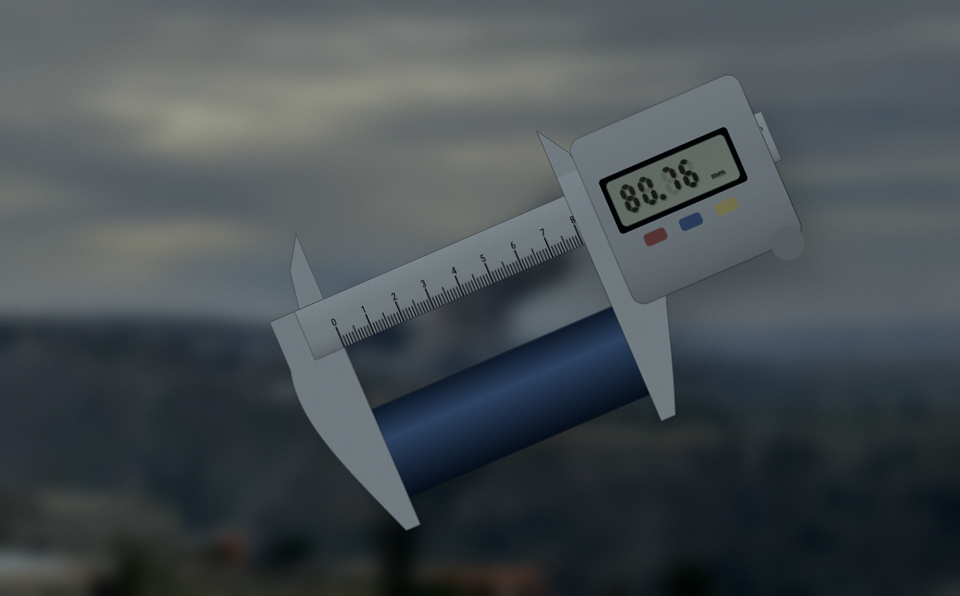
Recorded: 80.76mm
